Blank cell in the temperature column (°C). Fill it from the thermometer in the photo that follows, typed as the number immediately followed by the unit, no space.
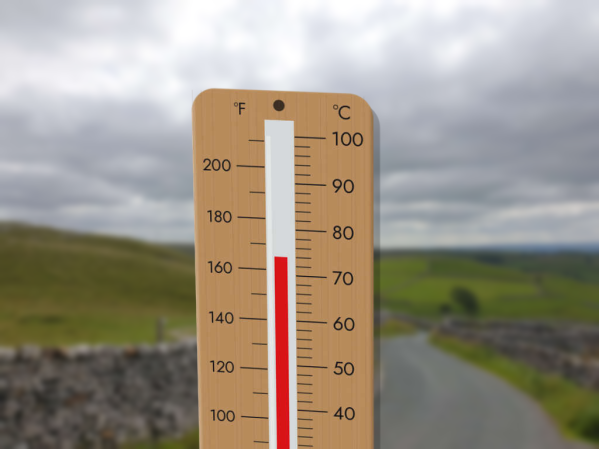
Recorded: 74°C
